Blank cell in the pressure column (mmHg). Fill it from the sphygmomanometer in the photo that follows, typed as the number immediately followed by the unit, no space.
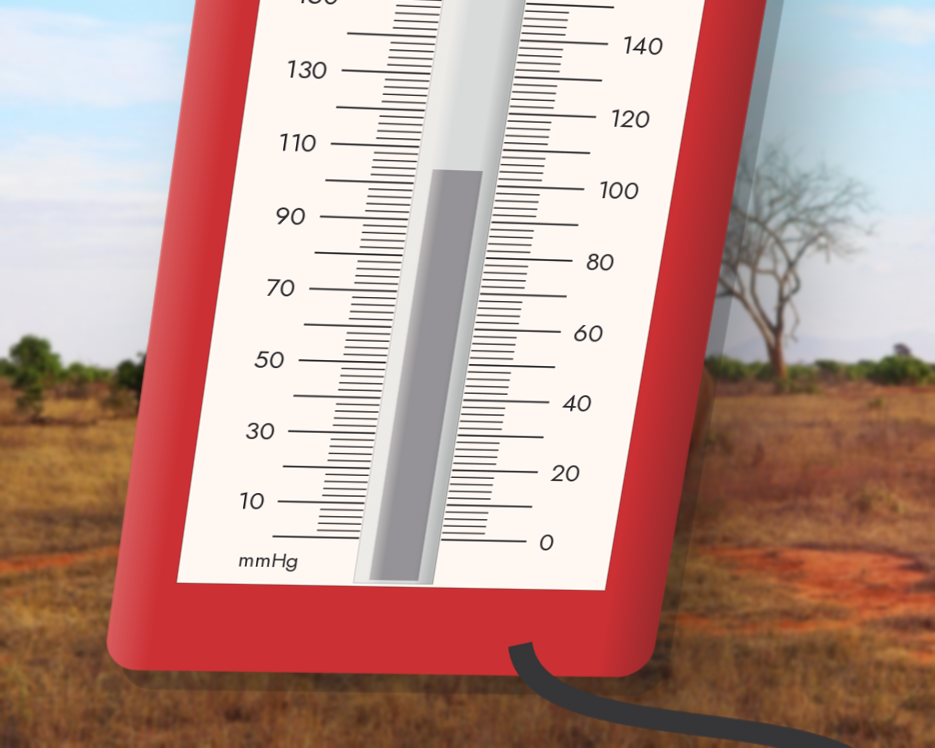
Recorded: 104mmHg
